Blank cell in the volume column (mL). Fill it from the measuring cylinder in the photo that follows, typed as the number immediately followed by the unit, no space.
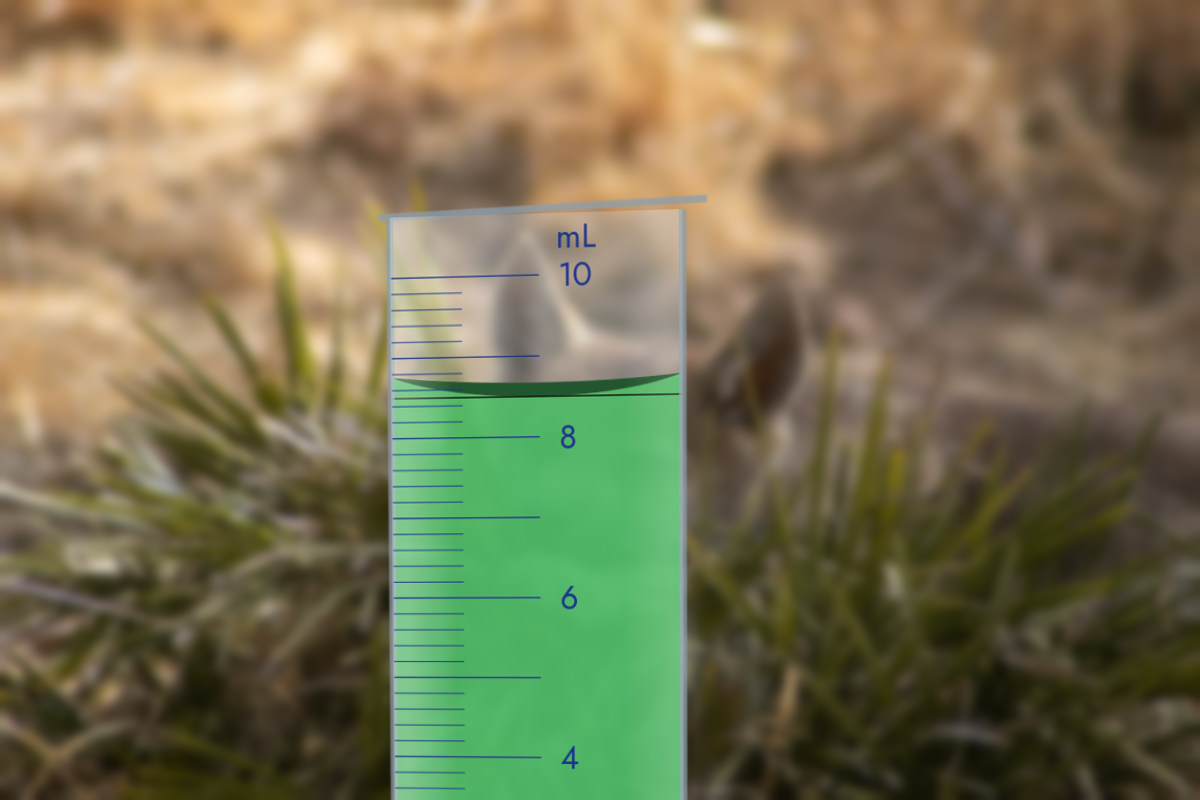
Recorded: 8.5mL
